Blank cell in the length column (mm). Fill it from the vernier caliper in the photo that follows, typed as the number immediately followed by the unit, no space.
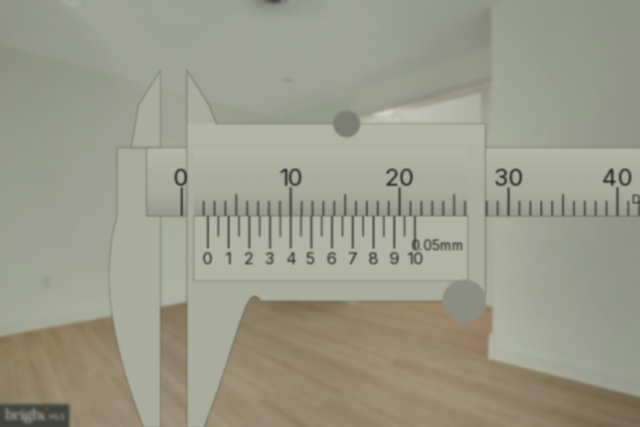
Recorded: 2.4mm
